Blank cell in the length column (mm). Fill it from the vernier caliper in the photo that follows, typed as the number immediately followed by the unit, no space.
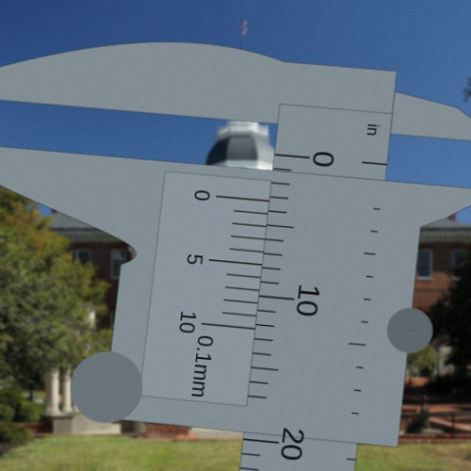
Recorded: 3.3mm
